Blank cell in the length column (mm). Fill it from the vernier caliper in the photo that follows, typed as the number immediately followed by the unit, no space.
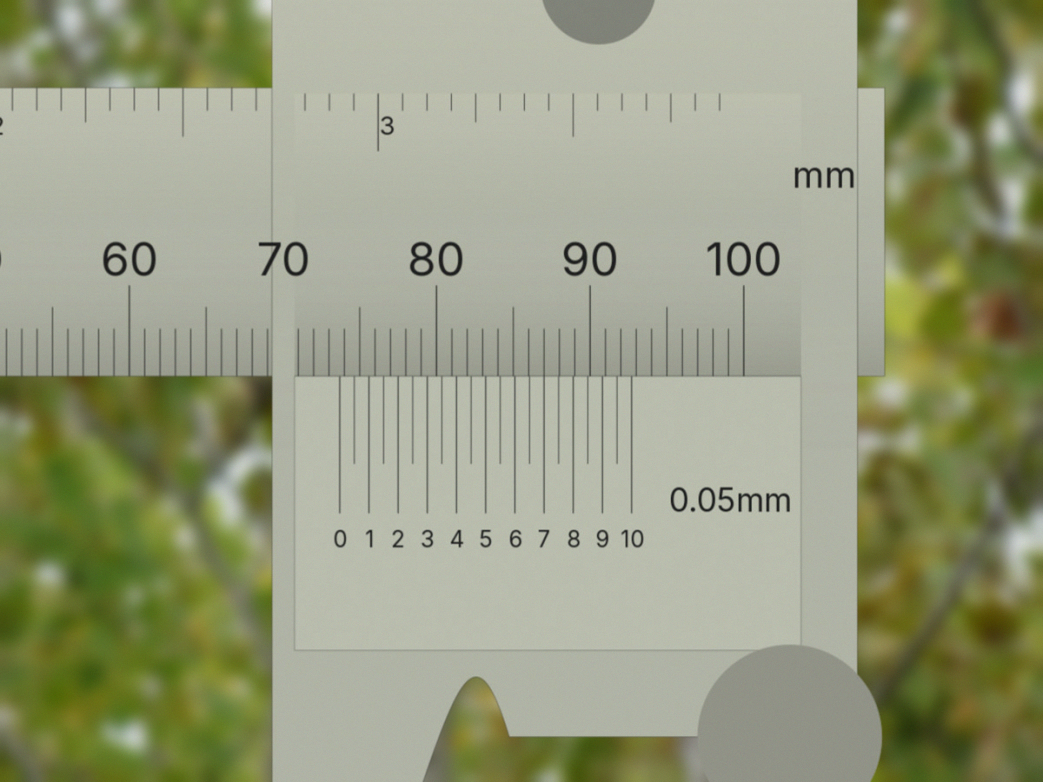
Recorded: 73.7mm
